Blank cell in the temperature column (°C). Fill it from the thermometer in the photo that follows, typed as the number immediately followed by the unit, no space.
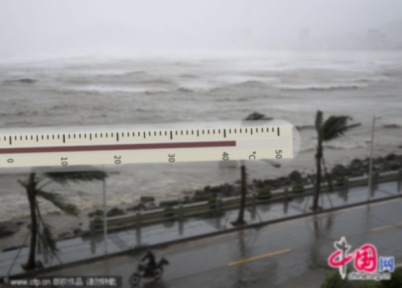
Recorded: 42°C
